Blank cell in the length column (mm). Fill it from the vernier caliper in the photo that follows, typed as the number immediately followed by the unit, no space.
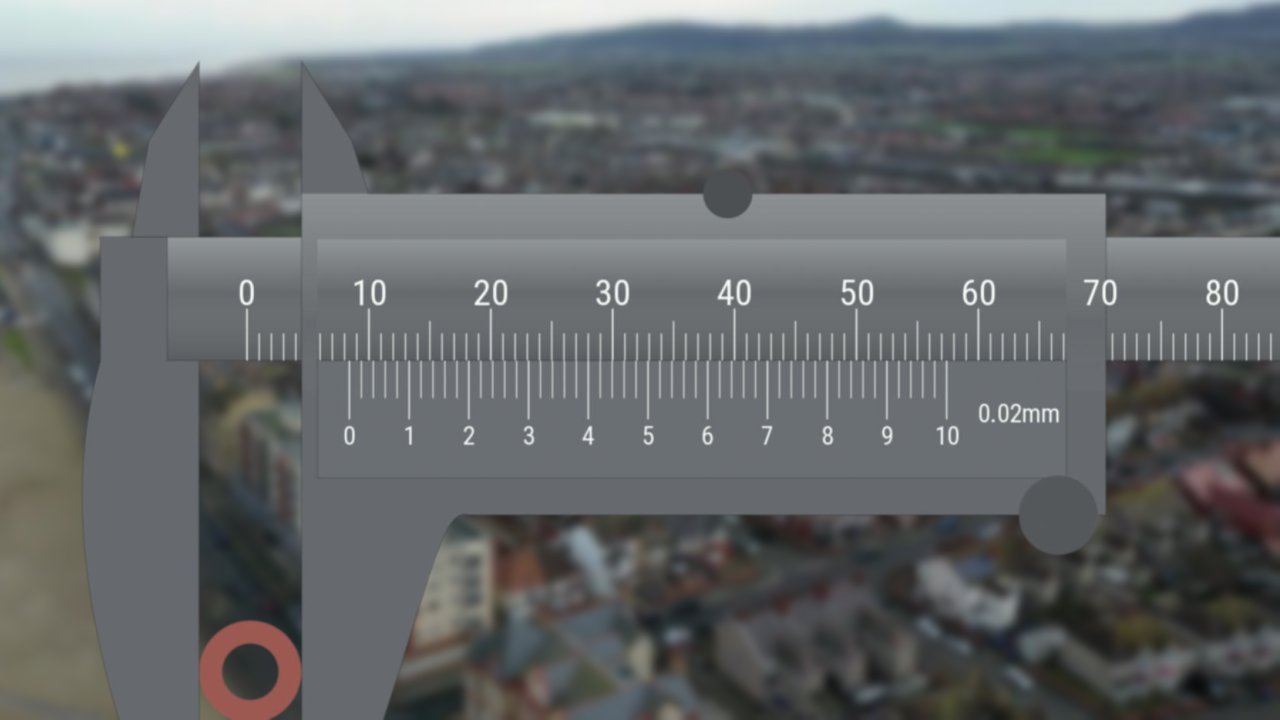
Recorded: 8.4mm
